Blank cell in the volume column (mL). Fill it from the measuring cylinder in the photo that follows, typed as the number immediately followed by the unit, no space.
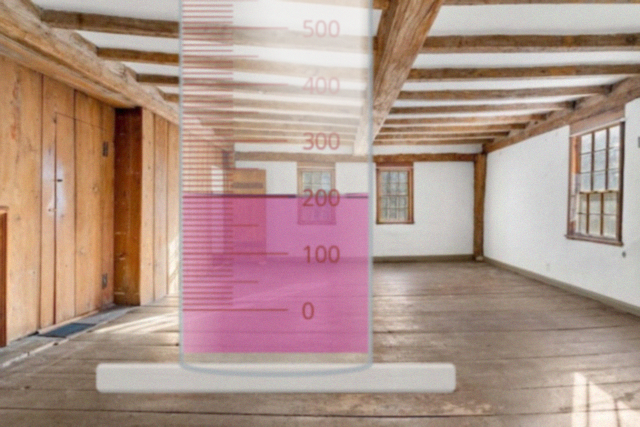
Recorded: 200mL
